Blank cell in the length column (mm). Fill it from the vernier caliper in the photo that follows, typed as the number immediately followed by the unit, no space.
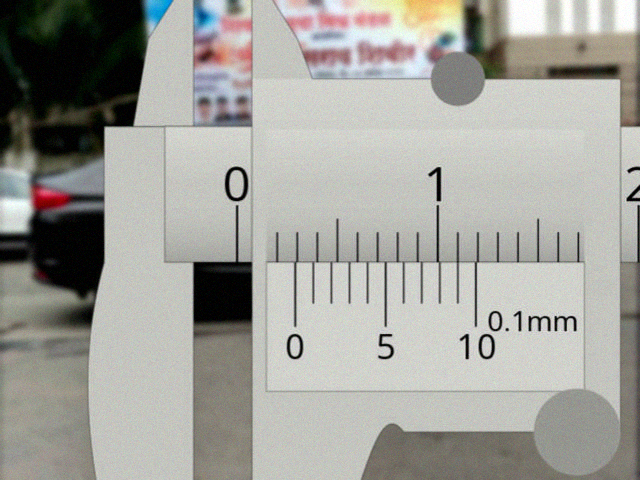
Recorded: 2.9mm
